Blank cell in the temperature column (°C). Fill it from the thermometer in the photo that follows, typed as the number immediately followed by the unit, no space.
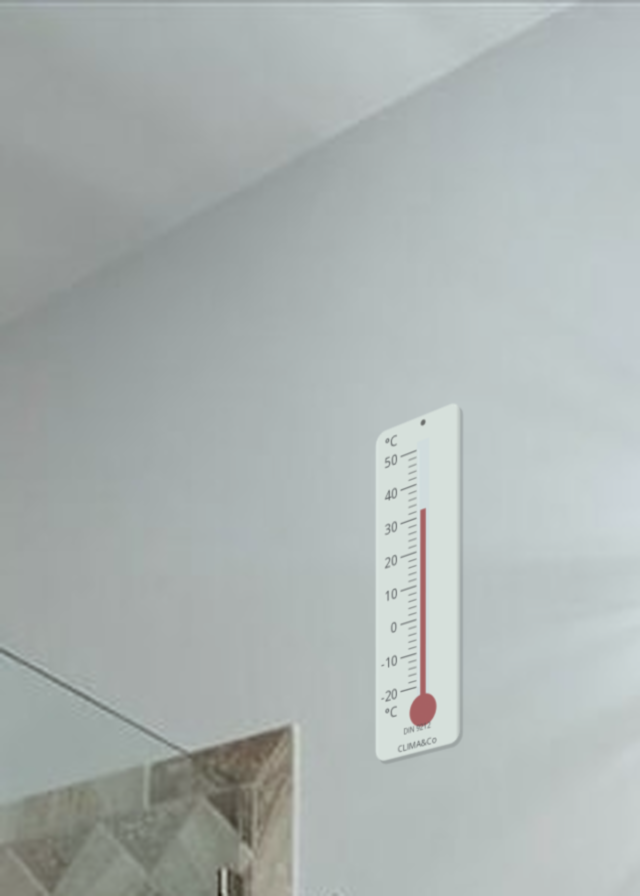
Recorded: 32°C
